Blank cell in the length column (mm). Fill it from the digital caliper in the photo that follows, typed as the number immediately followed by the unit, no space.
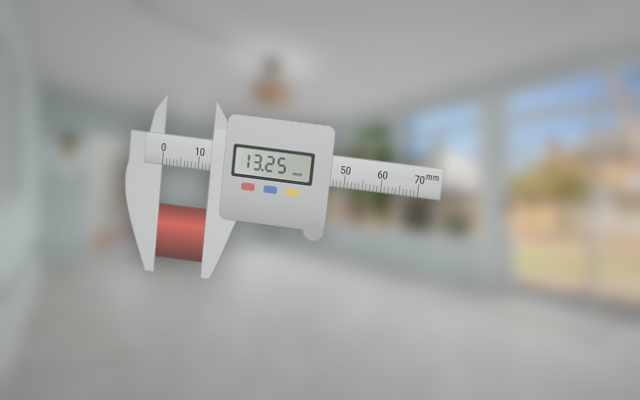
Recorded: 13.25mm
